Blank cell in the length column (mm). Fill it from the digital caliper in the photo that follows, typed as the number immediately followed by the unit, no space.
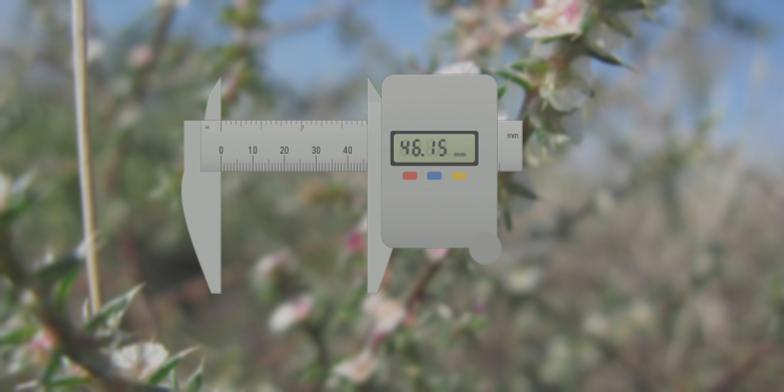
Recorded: 46.15mm
